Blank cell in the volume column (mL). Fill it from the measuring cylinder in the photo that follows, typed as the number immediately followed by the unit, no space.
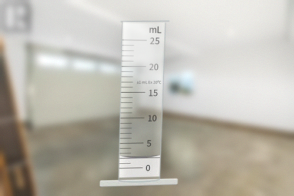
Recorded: 2mL
